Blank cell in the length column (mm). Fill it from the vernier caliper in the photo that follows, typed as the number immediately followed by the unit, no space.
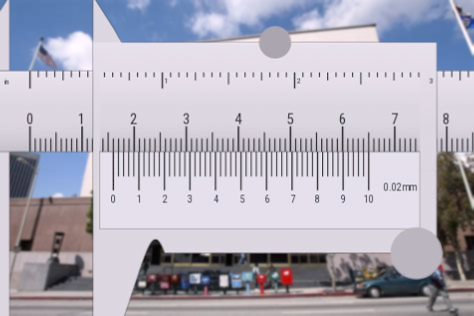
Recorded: 16.0mm
